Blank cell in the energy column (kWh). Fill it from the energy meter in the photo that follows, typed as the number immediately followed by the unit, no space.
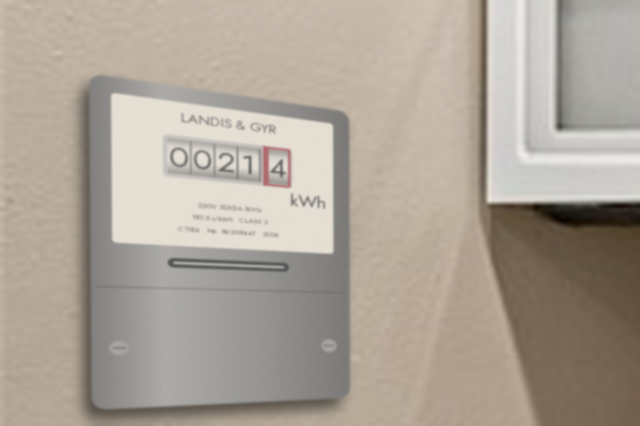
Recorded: 21.4kWh
